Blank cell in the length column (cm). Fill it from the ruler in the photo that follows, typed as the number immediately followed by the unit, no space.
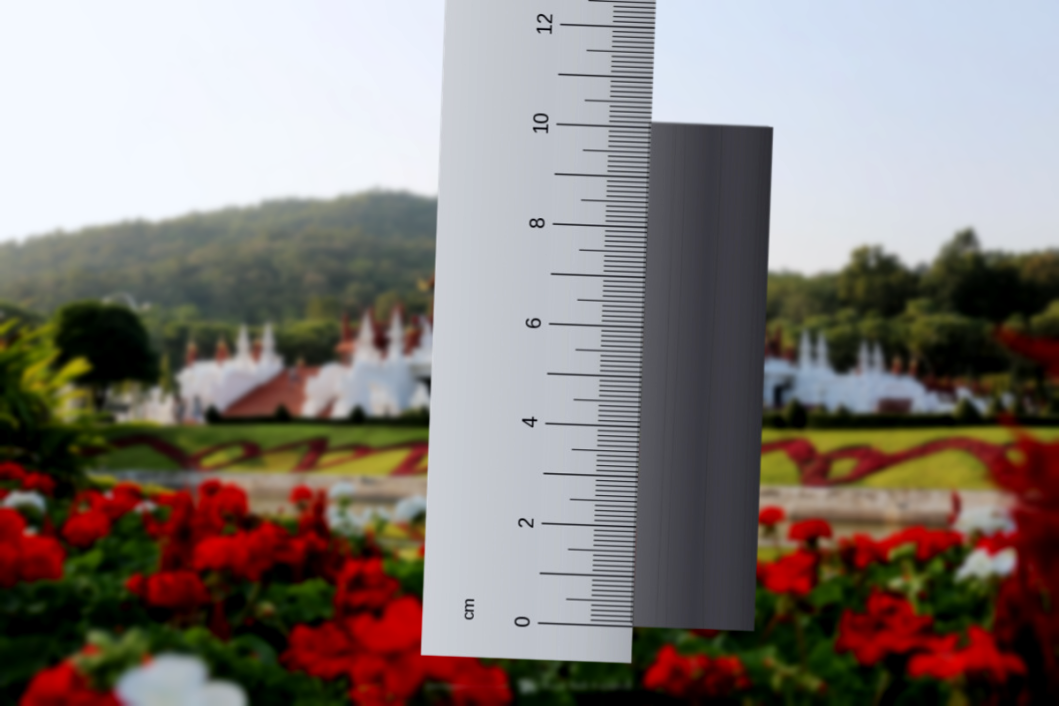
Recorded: 10.1cm
